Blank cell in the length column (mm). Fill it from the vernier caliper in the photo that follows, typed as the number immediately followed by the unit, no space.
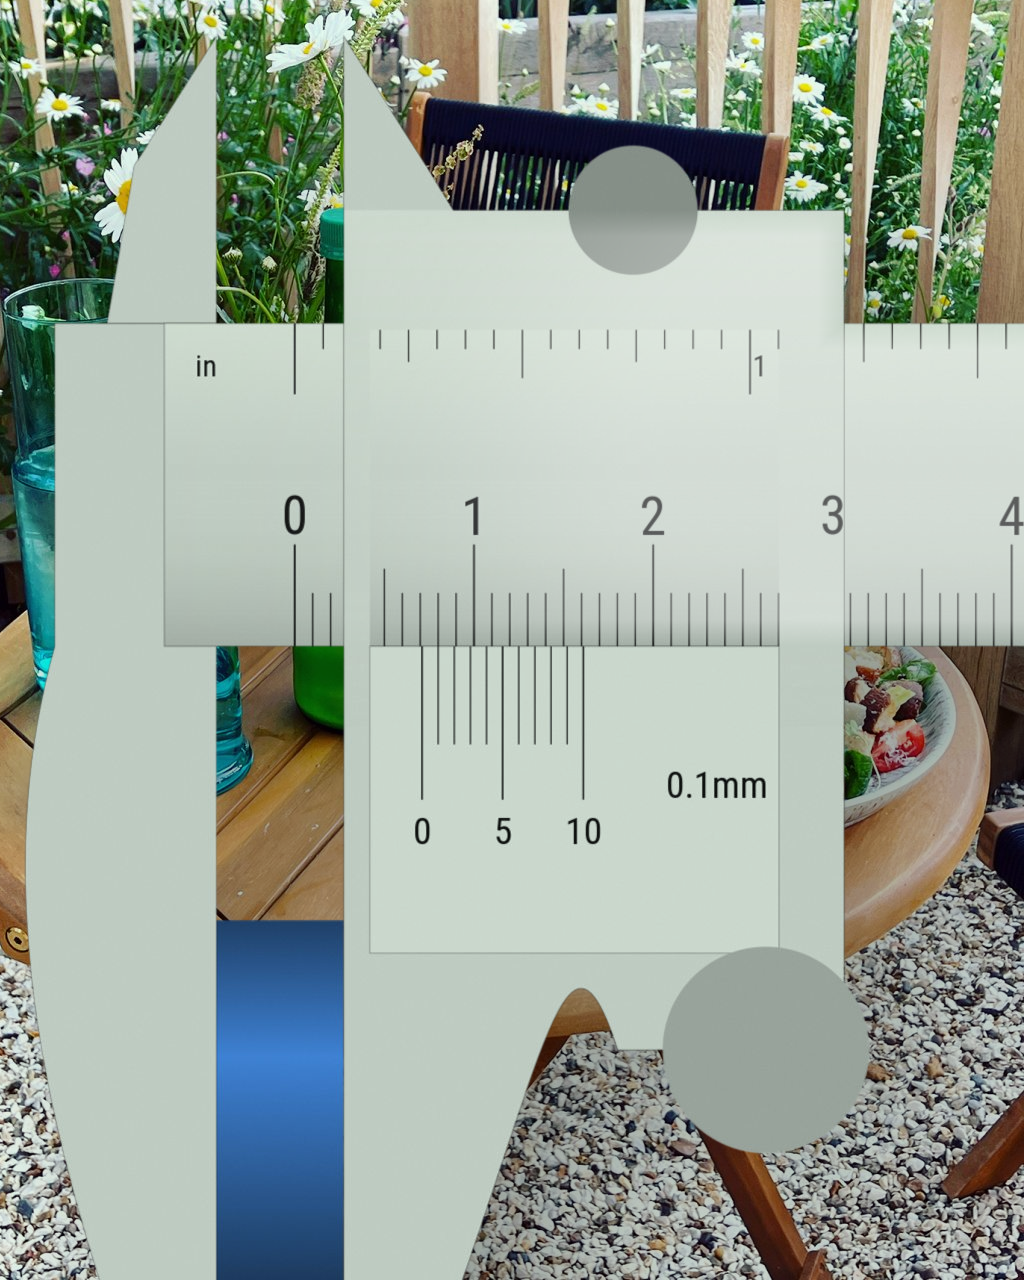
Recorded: 7.1mm
